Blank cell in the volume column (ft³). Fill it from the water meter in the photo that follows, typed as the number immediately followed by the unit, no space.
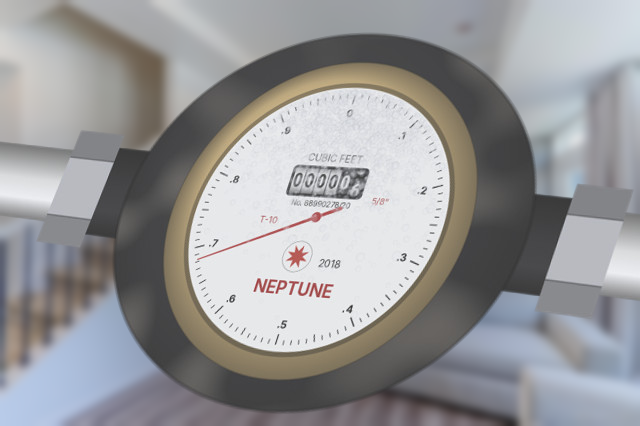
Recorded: 5.68ft³
